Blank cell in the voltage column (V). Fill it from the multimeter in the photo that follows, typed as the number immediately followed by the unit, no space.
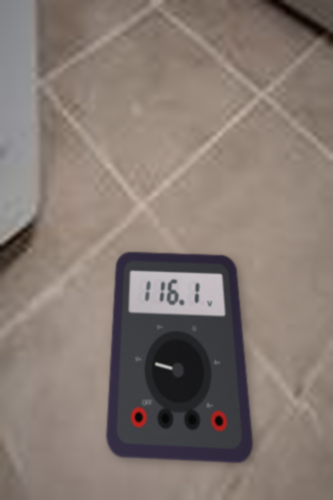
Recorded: 116.1V
